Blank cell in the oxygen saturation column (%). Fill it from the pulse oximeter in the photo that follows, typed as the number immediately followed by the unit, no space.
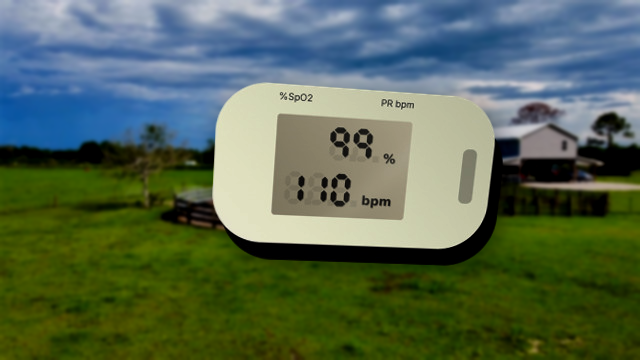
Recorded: 99%
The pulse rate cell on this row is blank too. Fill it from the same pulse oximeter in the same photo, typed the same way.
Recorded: 110bpm
